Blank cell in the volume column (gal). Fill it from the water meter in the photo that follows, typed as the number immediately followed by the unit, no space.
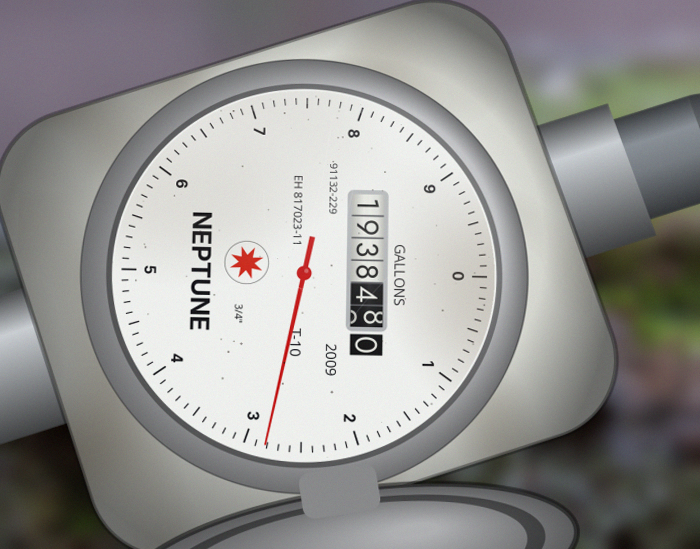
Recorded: 1938482.8gal
